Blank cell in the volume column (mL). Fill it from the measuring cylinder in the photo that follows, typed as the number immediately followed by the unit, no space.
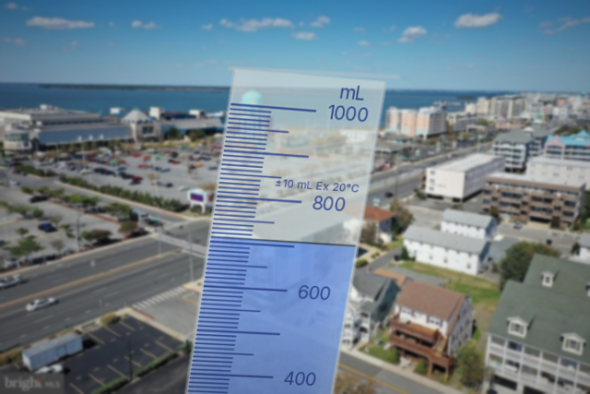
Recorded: 710mL
